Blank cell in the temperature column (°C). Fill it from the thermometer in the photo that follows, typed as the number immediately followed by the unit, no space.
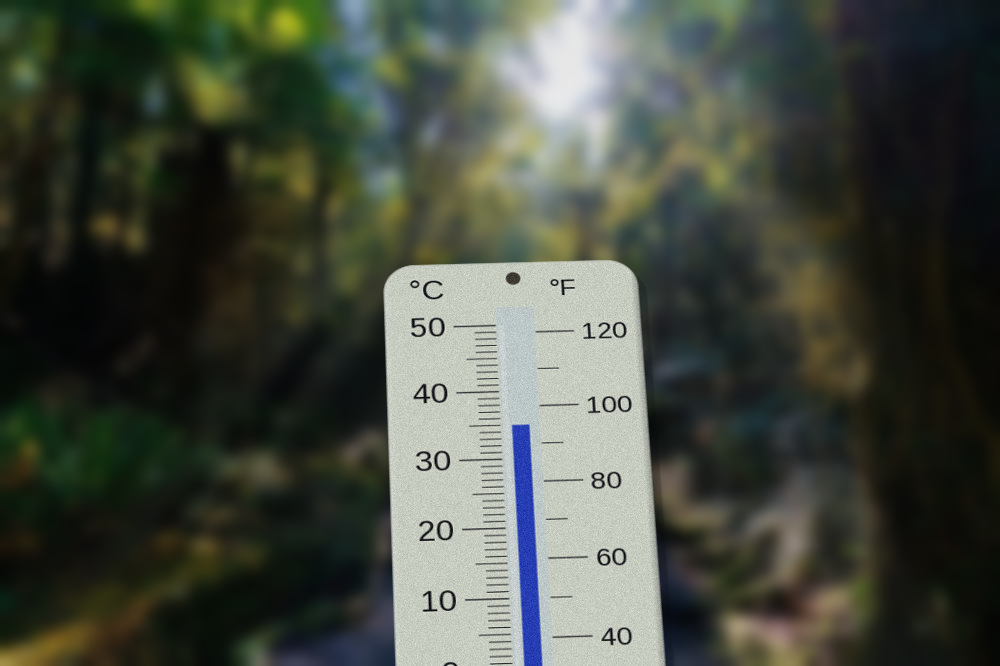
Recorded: 35°C
